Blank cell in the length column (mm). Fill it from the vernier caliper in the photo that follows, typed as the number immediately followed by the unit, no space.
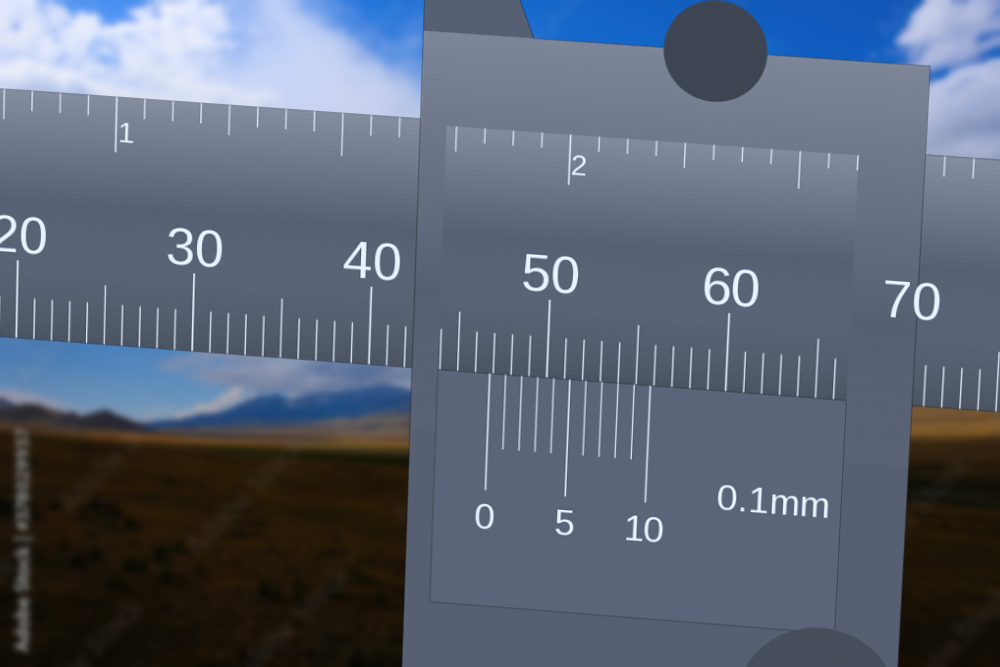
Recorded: 46.8mm
